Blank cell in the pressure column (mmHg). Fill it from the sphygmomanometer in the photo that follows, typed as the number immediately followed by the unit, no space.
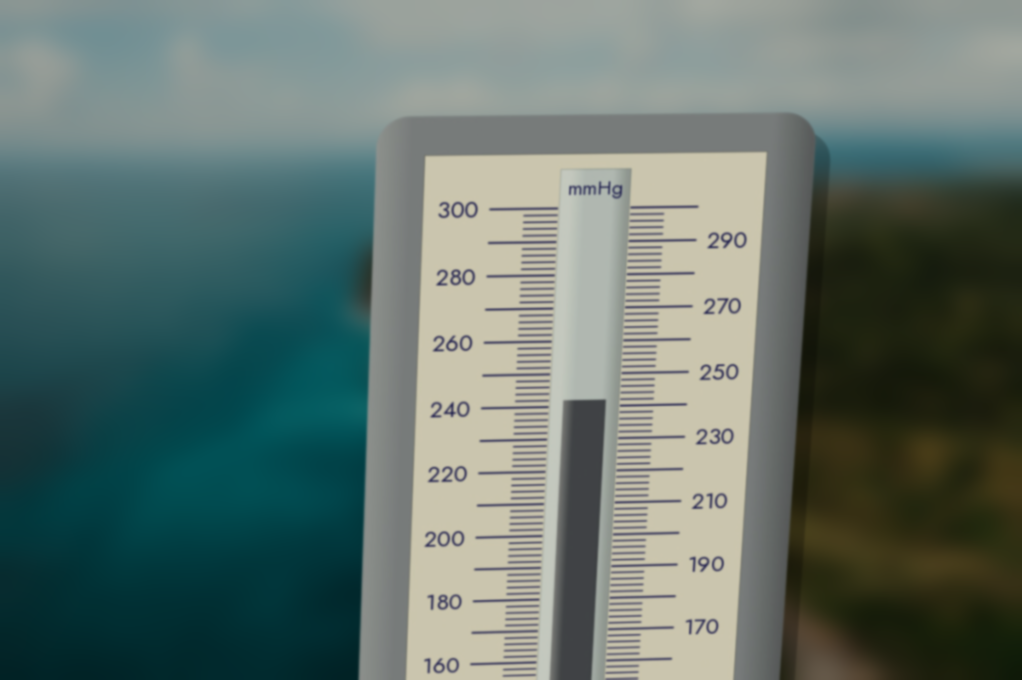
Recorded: 242mmHg
